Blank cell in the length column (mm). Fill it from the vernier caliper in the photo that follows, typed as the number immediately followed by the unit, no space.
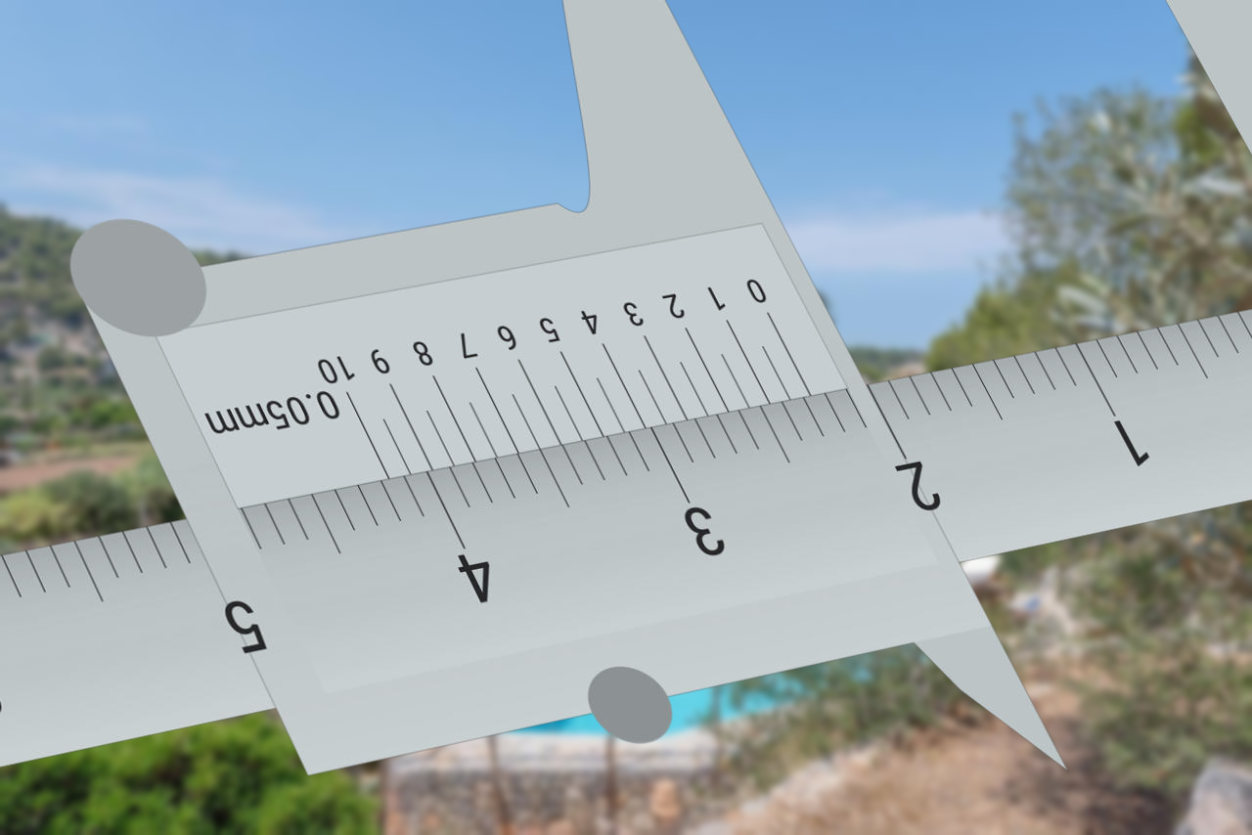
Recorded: 22.65mm
